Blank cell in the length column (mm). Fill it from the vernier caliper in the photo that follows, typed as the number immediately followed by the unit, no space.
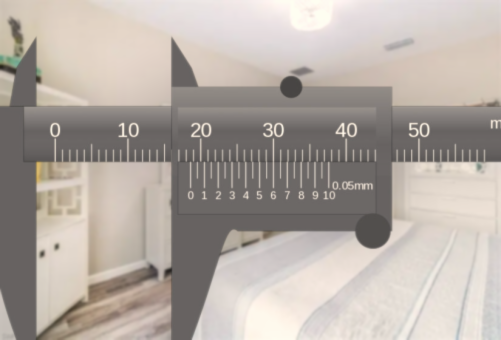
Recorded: 18.6mm
